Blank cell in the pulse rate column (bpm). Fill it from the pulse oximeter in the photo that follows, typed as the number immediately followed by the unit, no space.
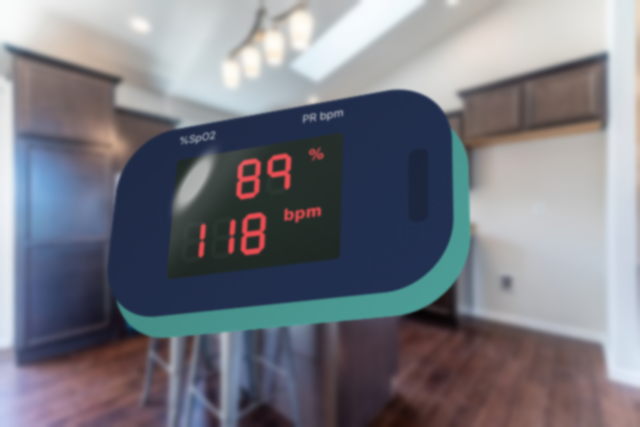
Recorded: 118bpm
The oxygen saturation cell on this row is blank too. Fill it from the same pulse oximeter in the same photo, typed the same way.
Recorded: 89%
